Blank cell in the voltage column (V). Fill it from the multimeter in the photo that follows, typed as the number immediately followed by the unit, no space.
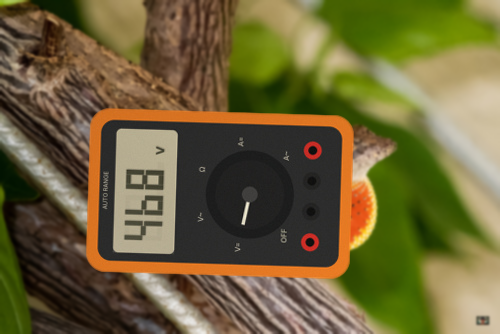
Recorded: 468V
